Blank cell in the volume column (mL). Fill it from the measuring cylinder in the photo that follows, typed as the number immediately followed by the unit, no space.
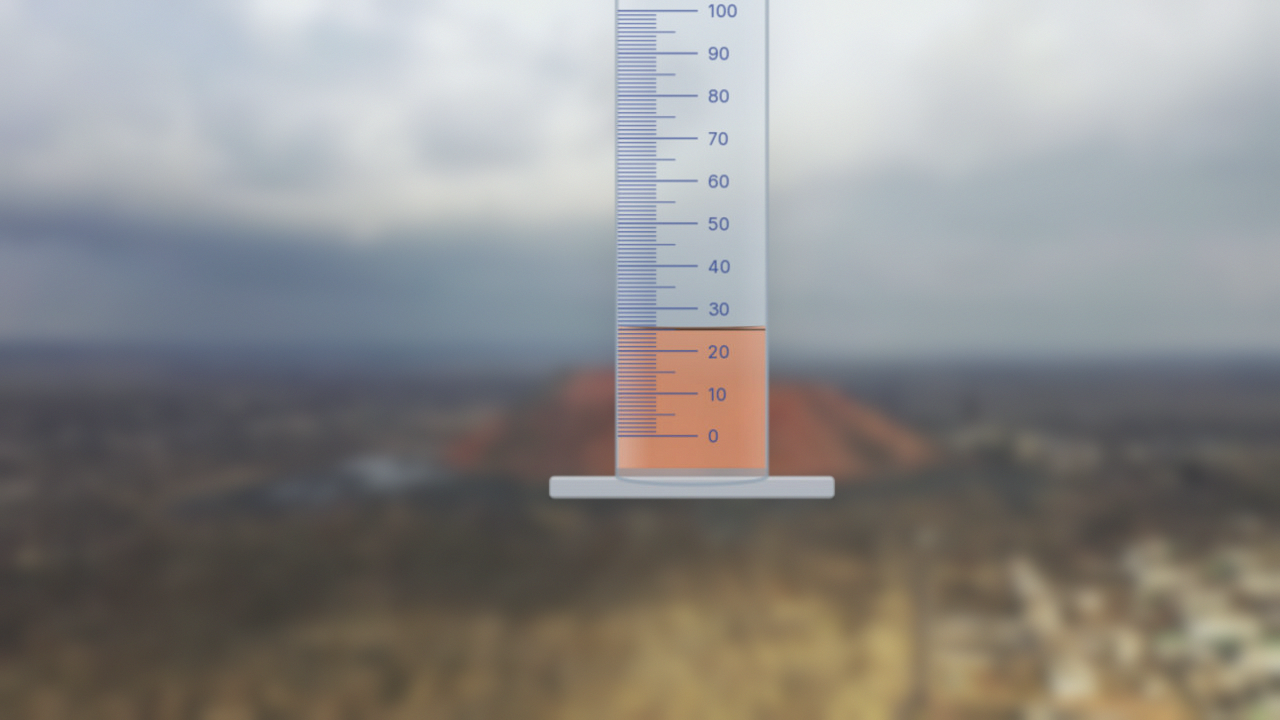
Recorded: 25mL
